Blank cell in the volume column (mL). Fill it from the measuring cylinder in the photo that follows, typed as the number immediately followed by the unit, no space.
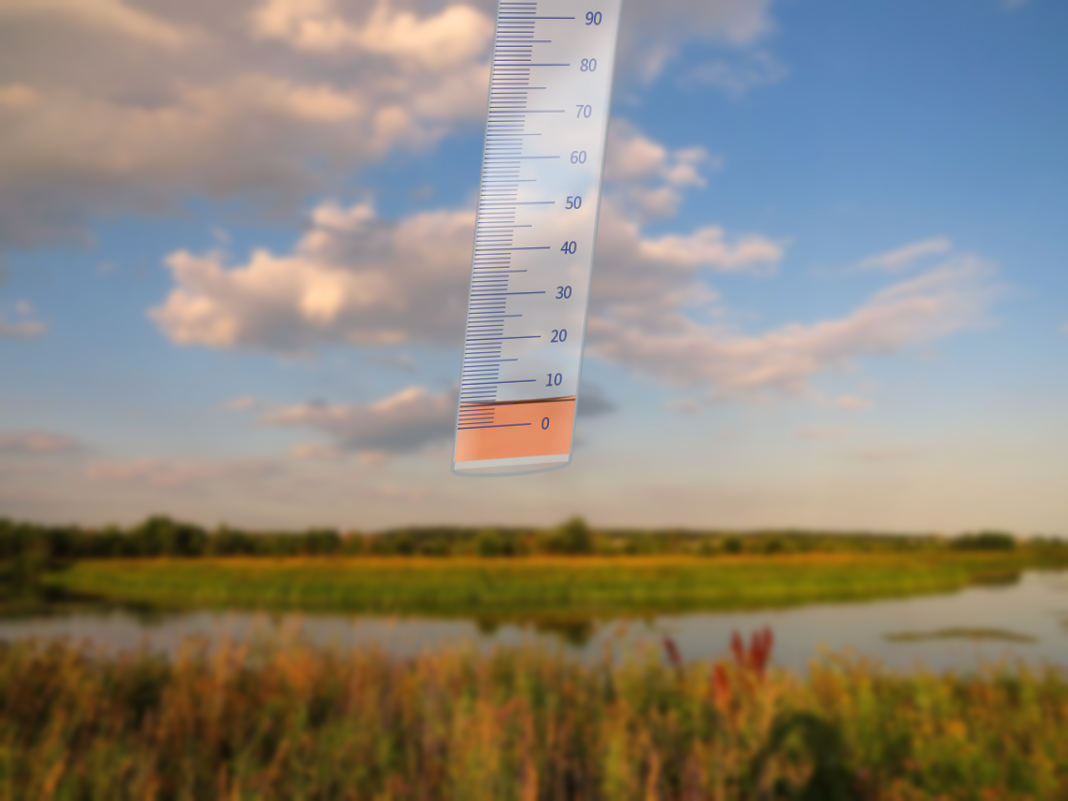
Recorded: 5mL
